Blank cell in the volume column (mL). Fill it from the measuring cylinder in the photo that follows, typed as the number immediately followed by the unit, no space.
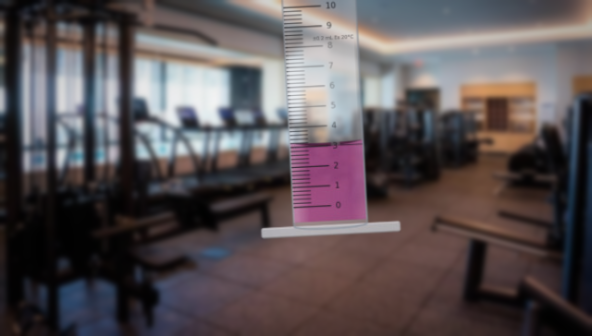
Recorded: 3mL
